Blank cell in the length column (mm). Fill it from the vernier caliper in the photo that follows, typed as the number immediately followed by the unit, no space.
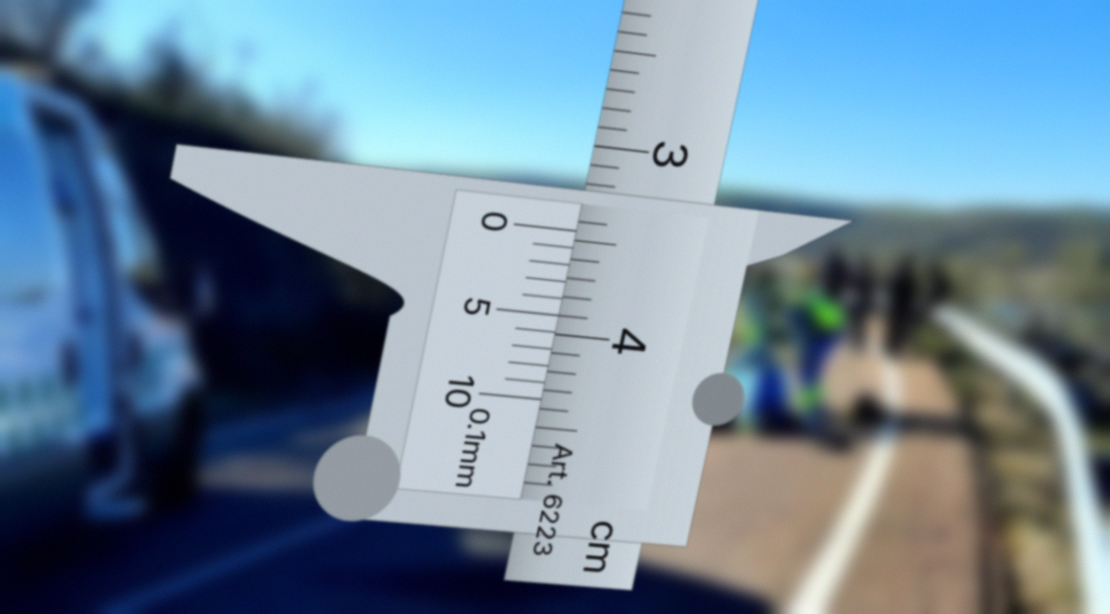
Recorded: 34.5mm
